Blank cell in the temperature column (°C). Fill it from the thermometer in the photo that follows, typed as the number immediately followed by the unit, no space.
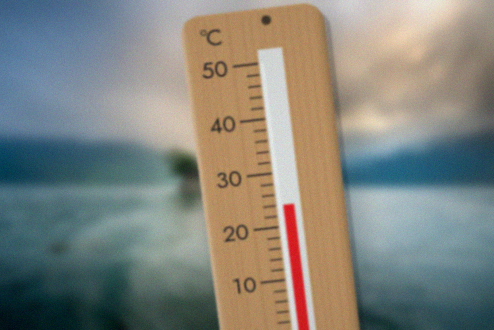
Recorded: 24°C
